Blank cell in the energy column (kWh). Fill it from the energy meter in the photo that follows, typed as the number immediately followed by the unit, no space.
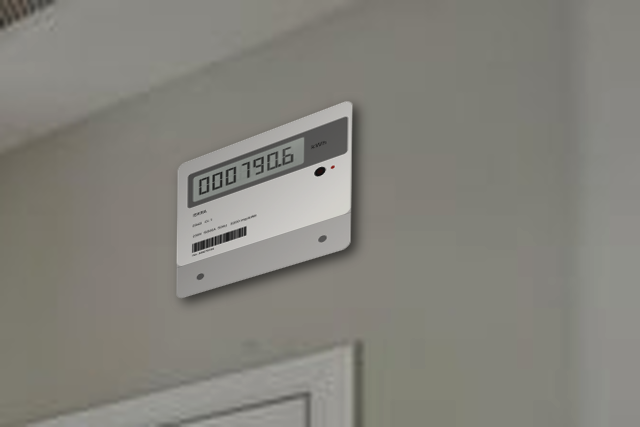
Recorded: 790.6kWh
